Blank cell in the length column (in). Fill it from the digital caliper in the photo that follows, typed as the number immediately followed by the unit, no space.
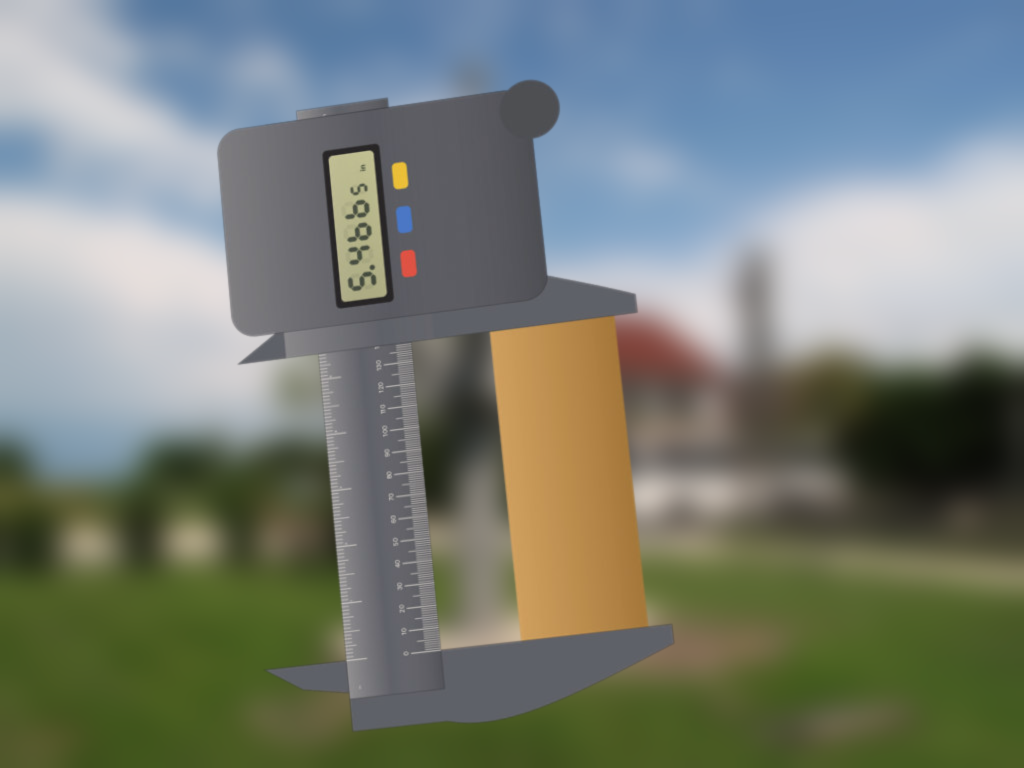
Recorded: 5.4665in
